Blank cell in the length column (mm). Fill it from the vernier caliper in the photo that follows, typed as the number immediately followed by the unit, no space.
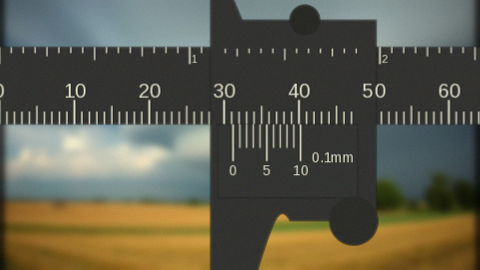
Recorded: 31.2mm
